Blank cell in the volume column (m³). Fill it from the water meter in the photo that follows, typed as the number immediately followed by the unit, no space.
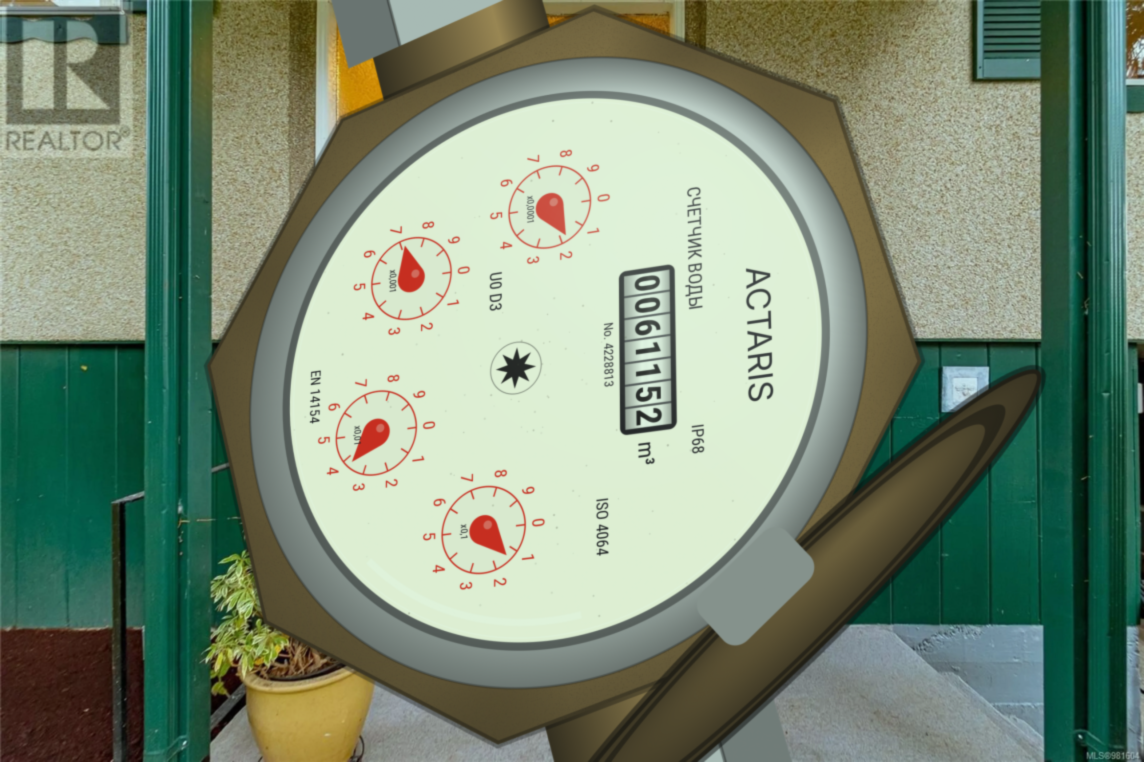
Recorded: 61152.1371m³
